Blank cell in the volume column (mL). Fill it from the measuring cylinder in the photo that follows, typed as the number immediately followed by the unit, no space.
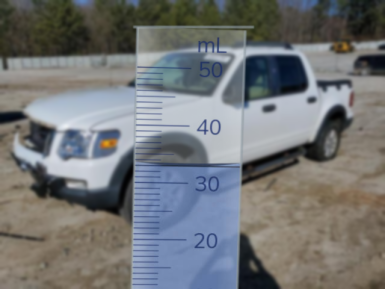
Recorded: 33mL
